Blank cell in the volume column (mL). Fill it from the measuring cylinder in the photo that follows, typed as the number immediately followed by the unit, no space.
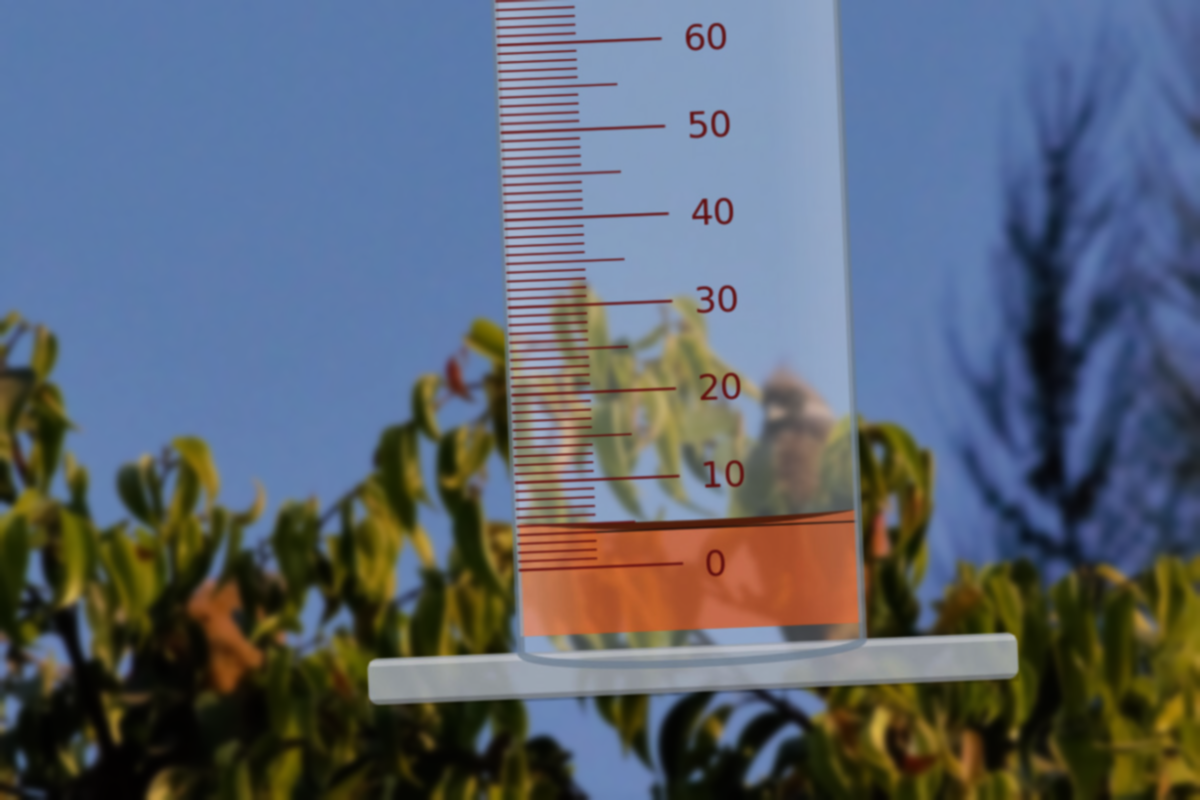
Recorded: 4mL
